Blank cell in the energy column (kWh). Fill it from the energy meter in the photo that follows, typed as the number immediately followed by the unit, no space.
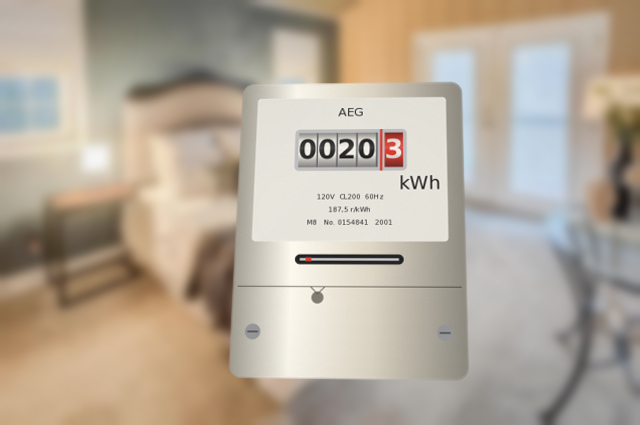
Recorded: 20.3kWh
